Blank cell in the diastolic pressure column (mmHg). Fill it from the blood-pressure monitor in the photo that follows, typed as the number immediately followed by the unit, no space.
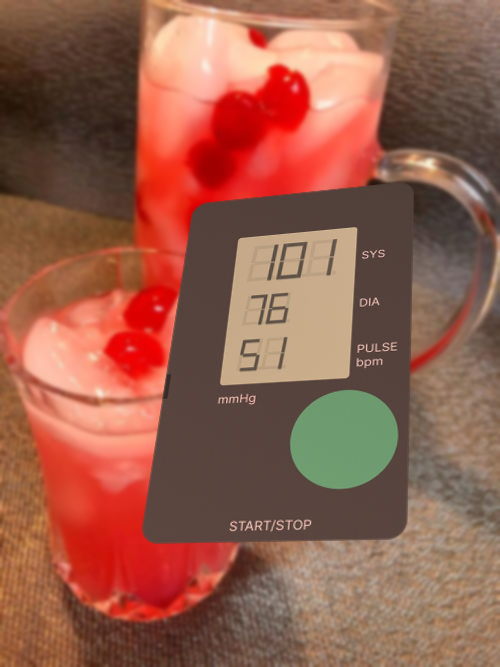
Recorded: 76mmHg
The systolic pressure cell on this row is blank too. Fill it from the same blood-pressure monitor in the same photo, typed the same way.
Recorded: 101mmHg
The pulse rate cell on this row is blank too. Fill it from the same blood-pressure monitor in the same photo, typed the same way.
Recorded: 51bpm
